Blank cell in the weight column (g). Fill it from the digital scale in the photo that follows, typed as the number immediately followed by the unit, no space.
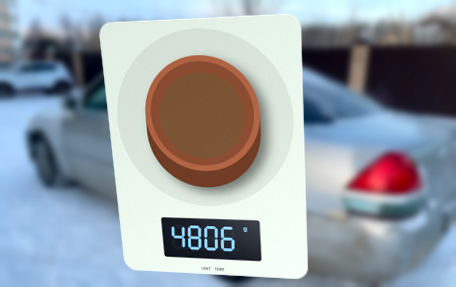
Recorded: 4806g
